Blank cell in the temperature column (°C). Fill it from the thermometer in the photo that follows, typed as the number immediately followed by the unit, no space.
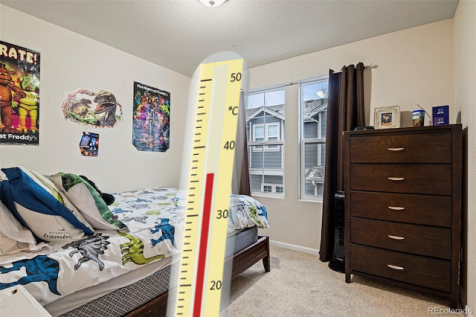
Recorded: 36°C
